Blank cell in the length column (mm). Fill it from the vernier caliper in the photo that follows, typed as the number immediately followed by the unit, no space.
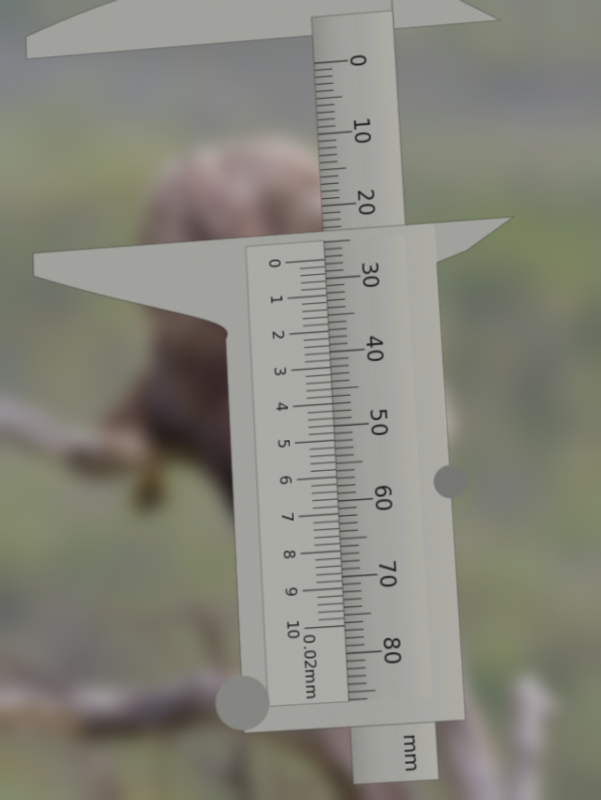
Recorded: 27.4mm
